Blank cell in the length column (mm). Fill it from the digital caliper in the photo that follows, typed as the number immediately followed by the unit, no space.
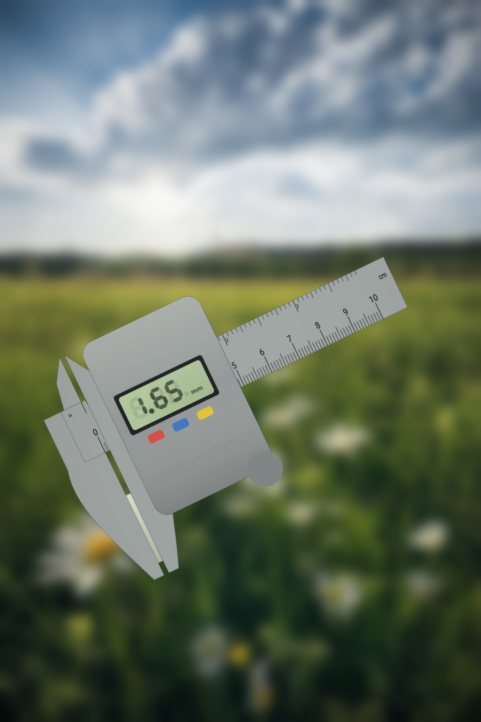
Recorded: 1.65mm
